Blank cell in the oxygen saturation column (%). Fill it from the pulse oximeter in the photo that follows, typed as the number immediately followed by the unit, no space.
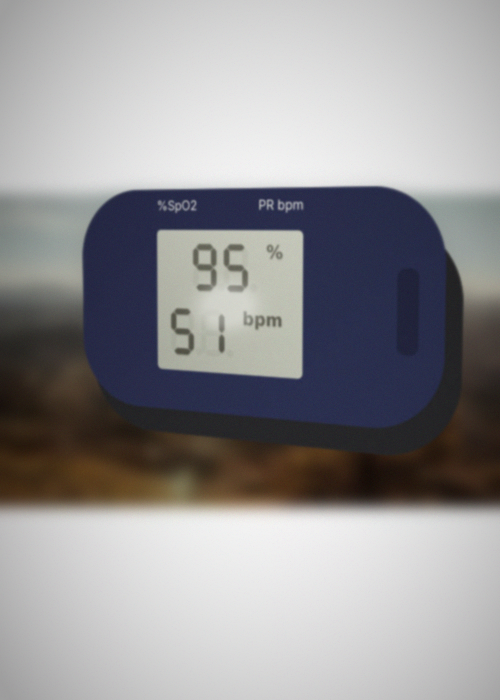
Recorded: 95%
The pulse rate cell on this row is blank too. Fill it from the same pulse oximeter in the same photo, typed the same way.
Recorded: 51bpm
